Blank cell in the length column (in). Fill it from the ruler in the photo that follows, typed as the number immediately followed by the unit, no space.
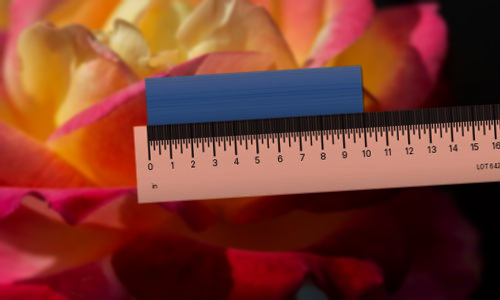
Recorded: 10in
